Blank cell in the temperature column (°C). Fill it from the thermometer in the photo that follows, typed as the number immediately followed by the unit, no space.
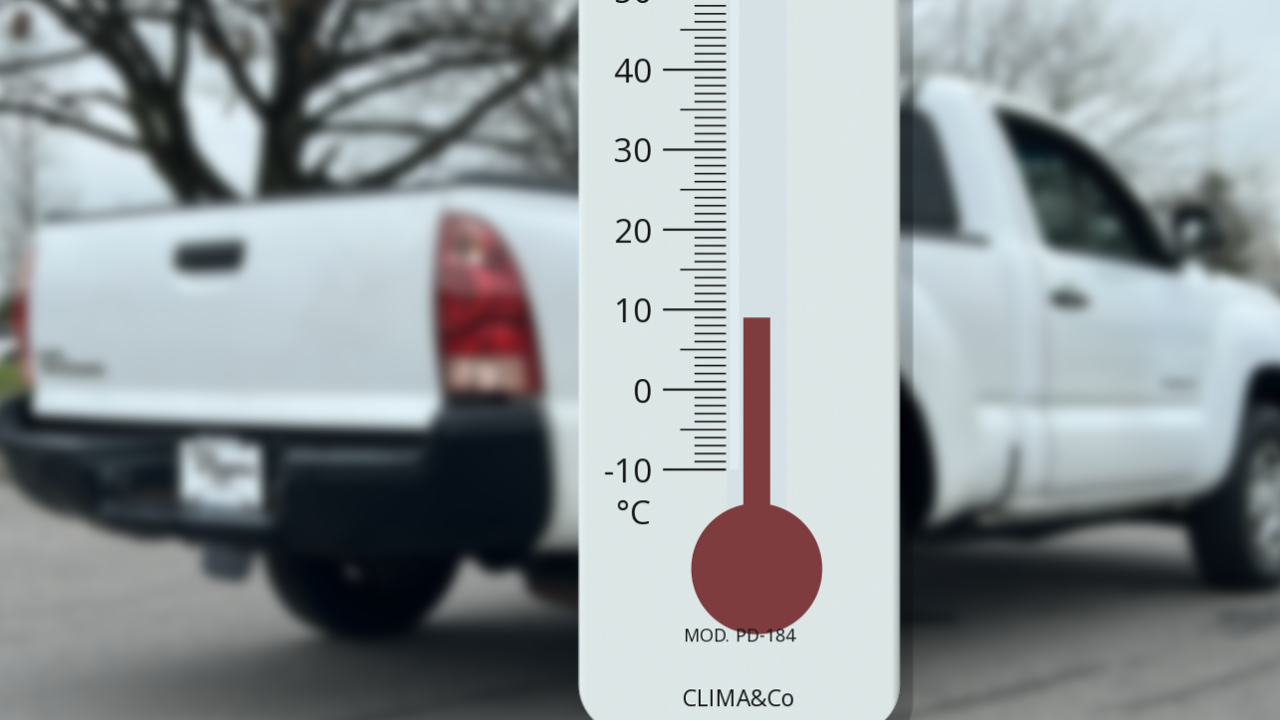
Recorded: 9°C
